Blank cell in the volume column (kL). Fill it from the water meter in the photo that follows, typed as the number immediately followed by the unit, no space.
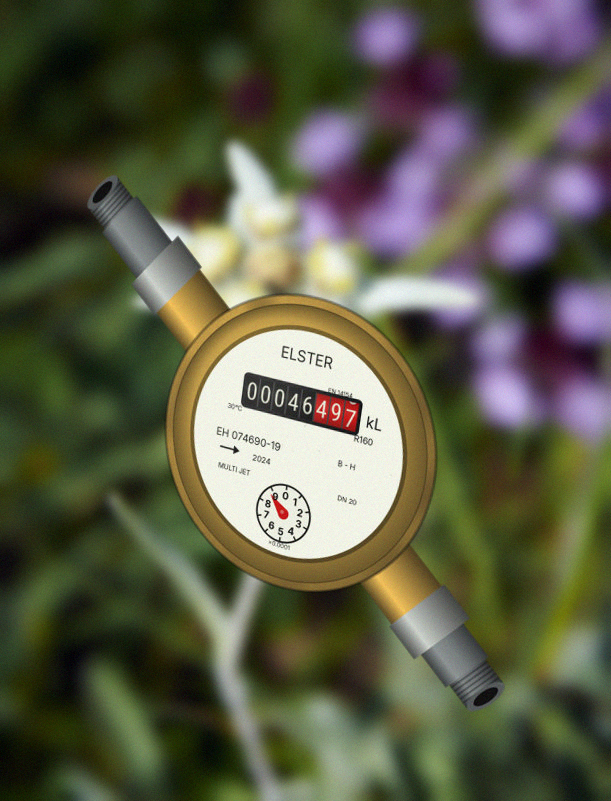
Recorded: 46.4968kL
